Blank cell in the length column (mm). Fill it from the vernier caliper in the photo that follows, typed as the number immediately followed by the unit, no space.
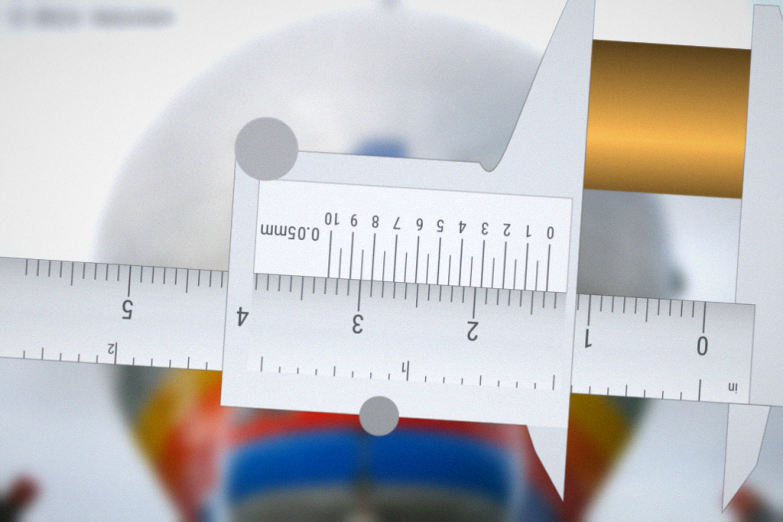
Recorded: 13.8mm
